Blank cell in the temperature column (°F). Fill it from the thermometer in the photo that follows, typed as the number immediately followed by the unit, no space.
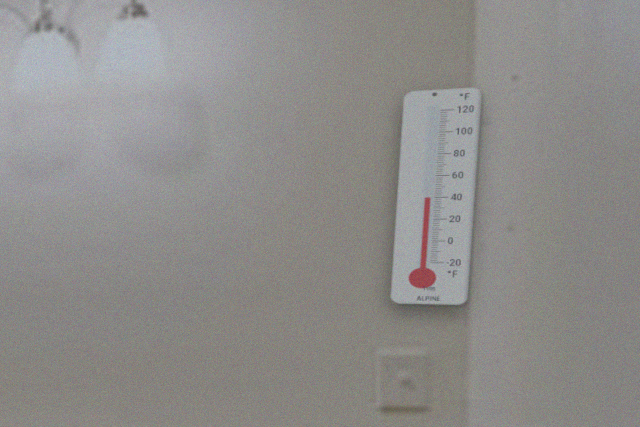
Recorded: 40°F
